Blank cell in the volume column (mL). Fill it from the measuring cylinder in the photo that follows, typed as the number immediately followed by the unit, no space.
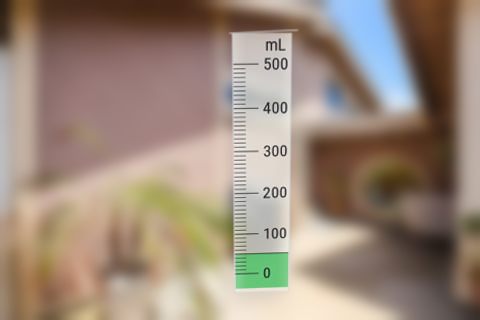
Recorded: 50mL
